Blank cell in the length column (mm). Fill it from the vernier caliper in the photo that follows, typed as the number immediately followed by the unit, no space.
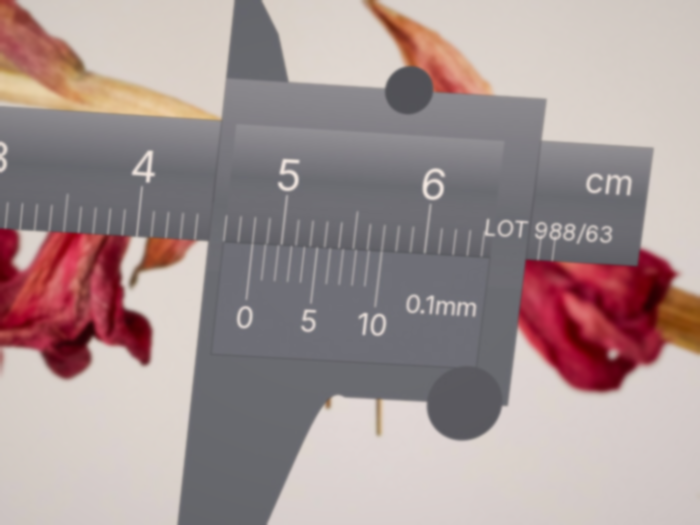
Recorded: 48.0mm
